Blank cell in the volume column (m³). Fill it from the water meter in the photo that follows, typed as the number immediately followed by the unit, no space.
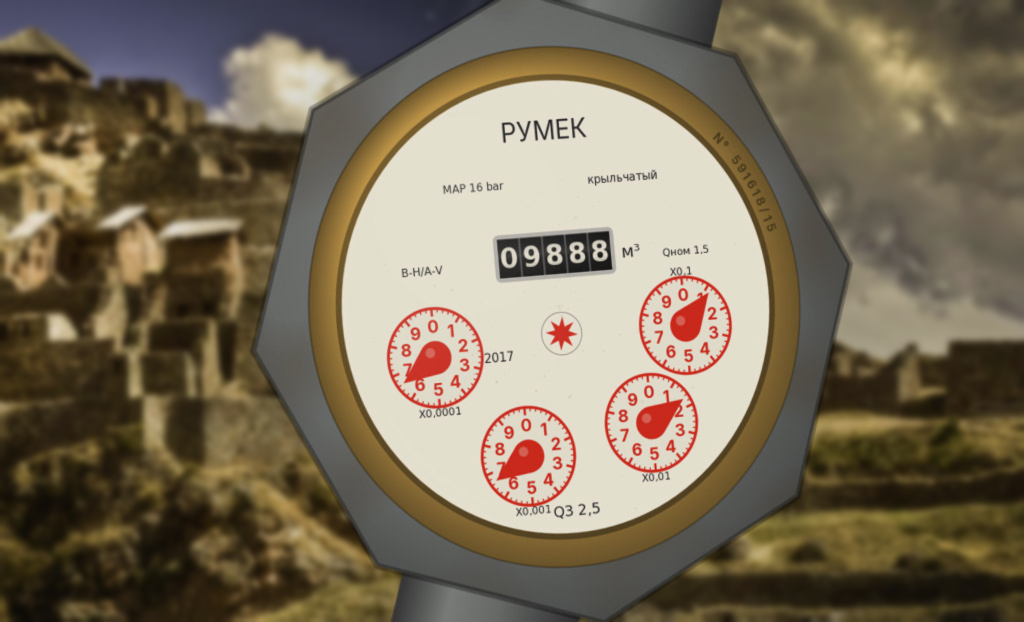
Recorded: 9888.1166m³
